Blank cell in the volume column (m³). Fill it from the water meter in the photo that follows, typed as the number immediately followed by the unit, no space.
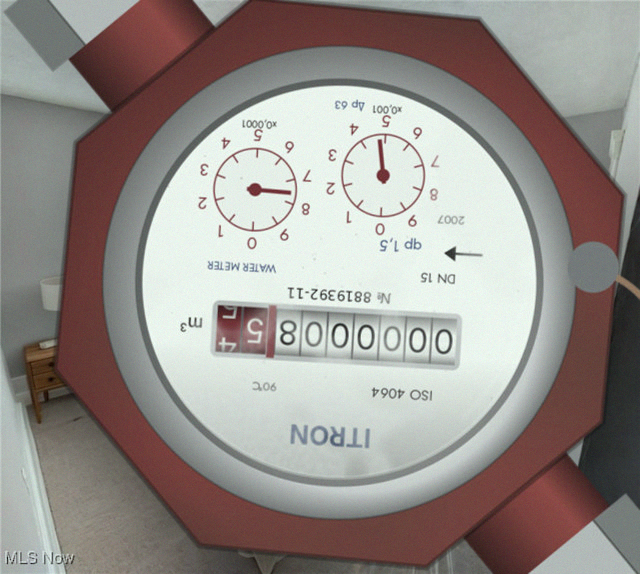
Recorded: 8.5447m³
